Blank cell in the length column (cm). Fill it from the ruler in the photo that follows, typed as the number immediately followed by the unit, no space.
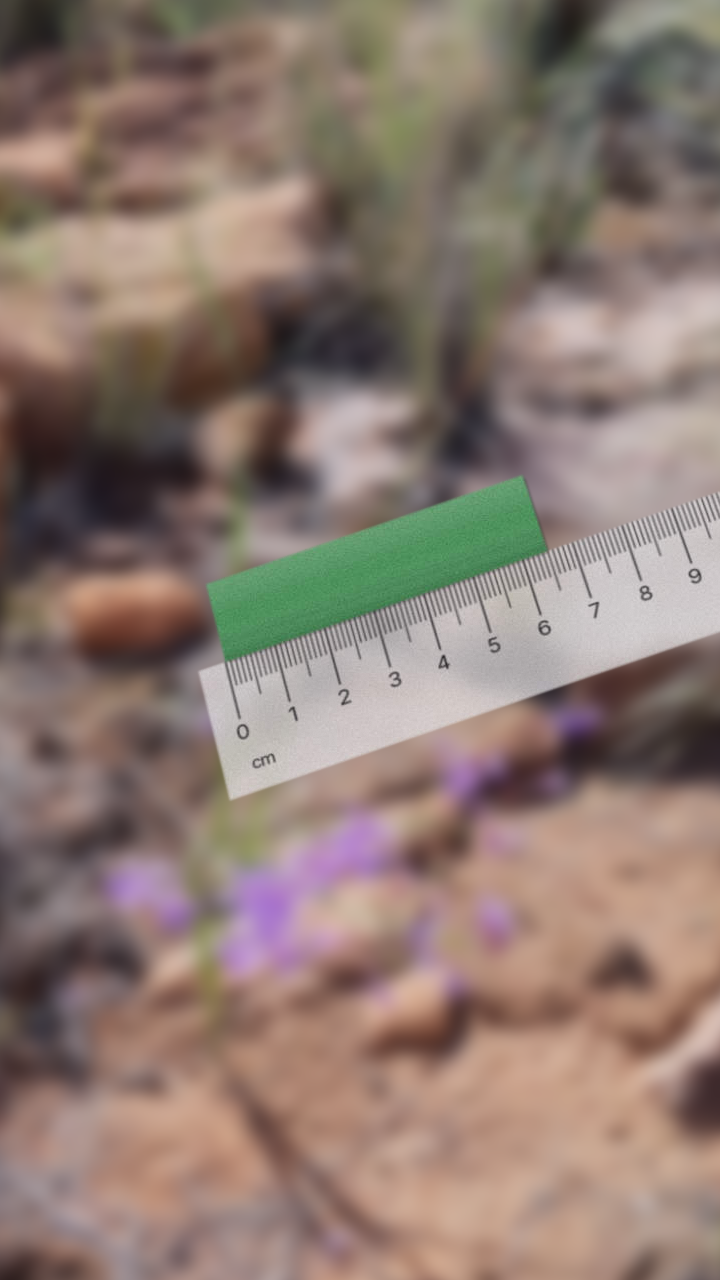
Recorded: 6.5cm
